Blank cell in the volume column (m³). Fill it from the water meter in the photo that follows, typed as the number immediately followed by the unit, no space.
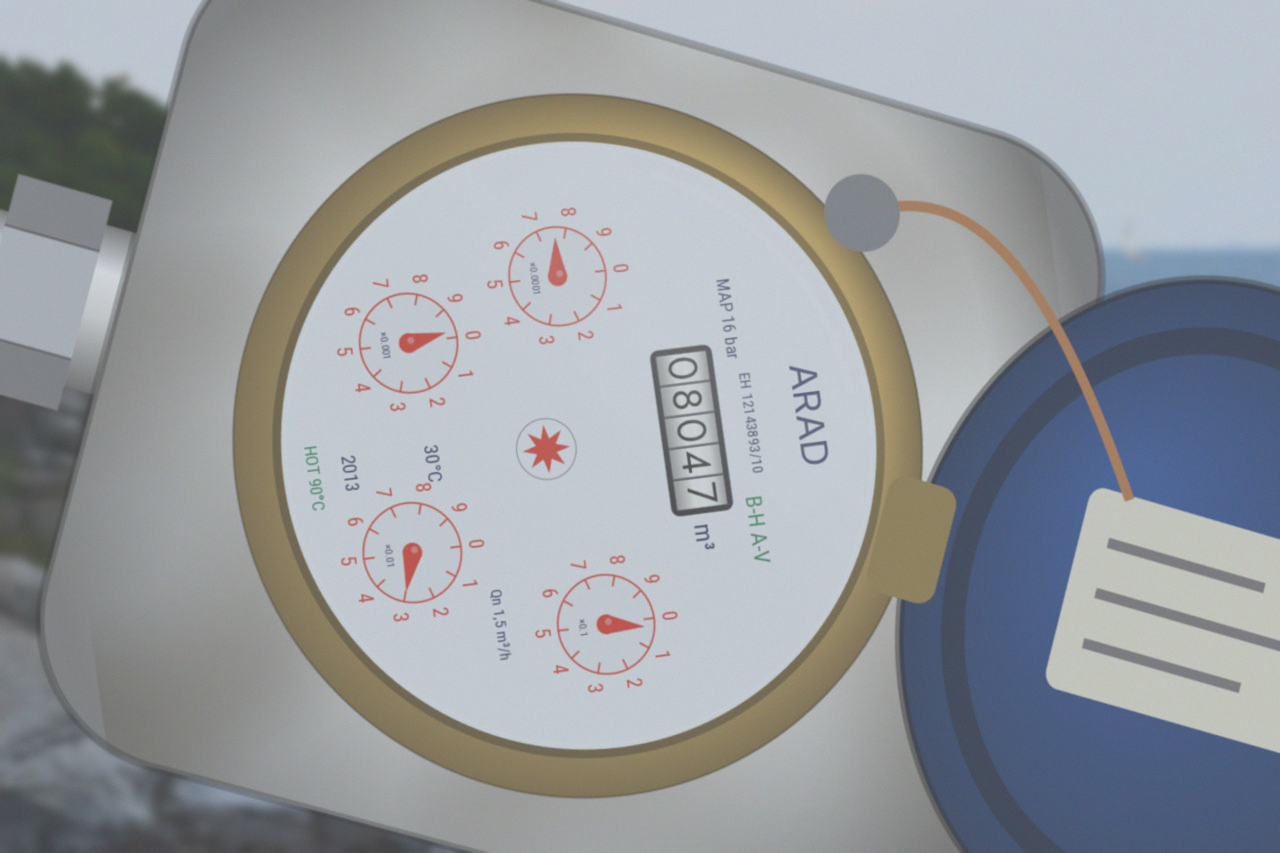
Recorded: 8047.0297m³
